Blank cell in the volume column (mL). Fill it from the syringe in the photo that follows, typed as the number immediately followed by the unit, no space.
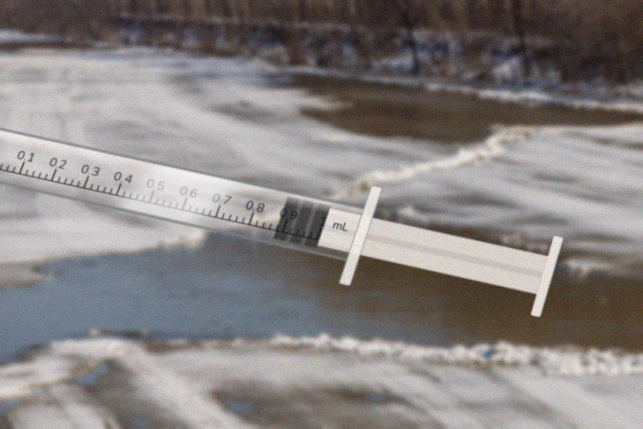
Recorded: 0.88mL
